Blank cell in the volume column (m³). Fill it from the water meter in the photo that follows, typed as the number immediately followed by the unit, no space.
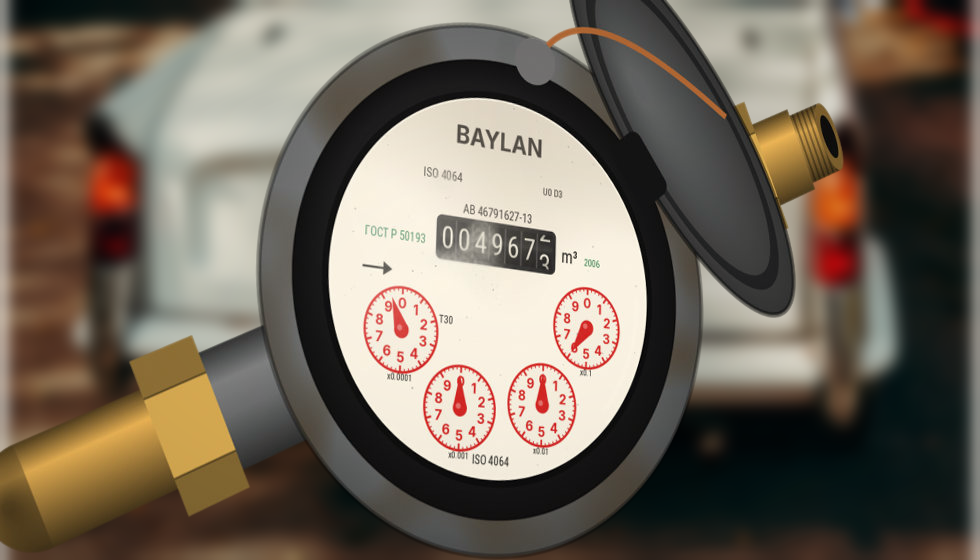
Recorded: 49672.5999m³
